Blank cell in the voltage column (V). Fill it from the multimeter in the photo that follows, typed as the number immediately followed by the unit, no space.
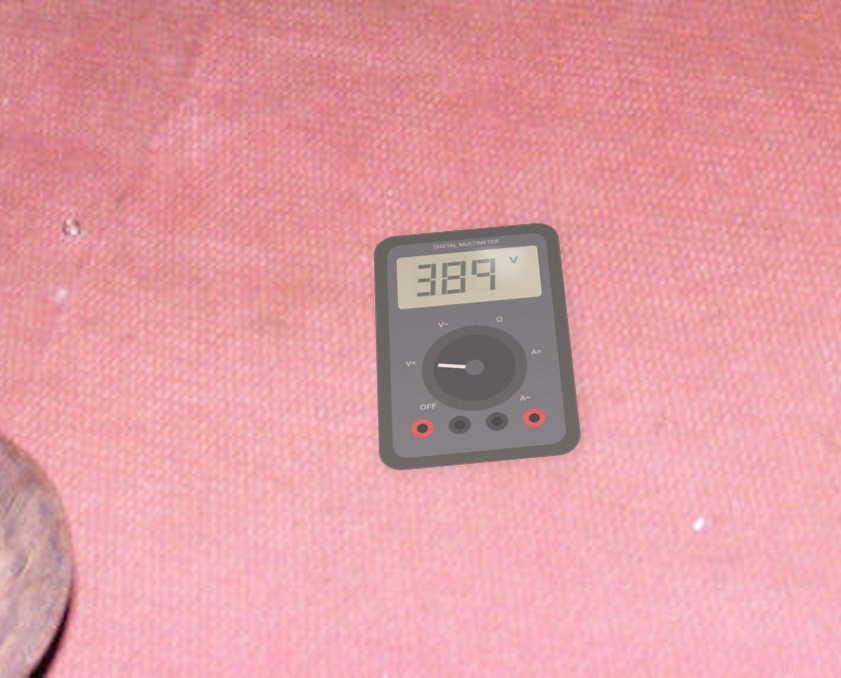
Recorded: 389V
